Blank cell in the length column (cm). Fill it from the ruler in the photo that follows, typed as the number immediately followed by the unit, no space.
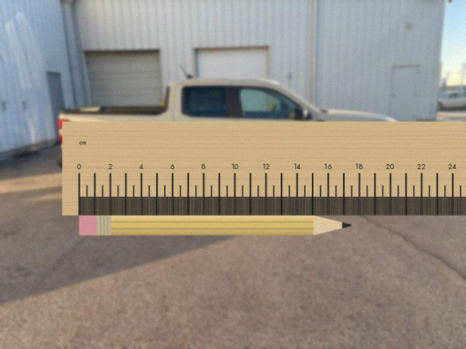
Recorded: 17.5cm
